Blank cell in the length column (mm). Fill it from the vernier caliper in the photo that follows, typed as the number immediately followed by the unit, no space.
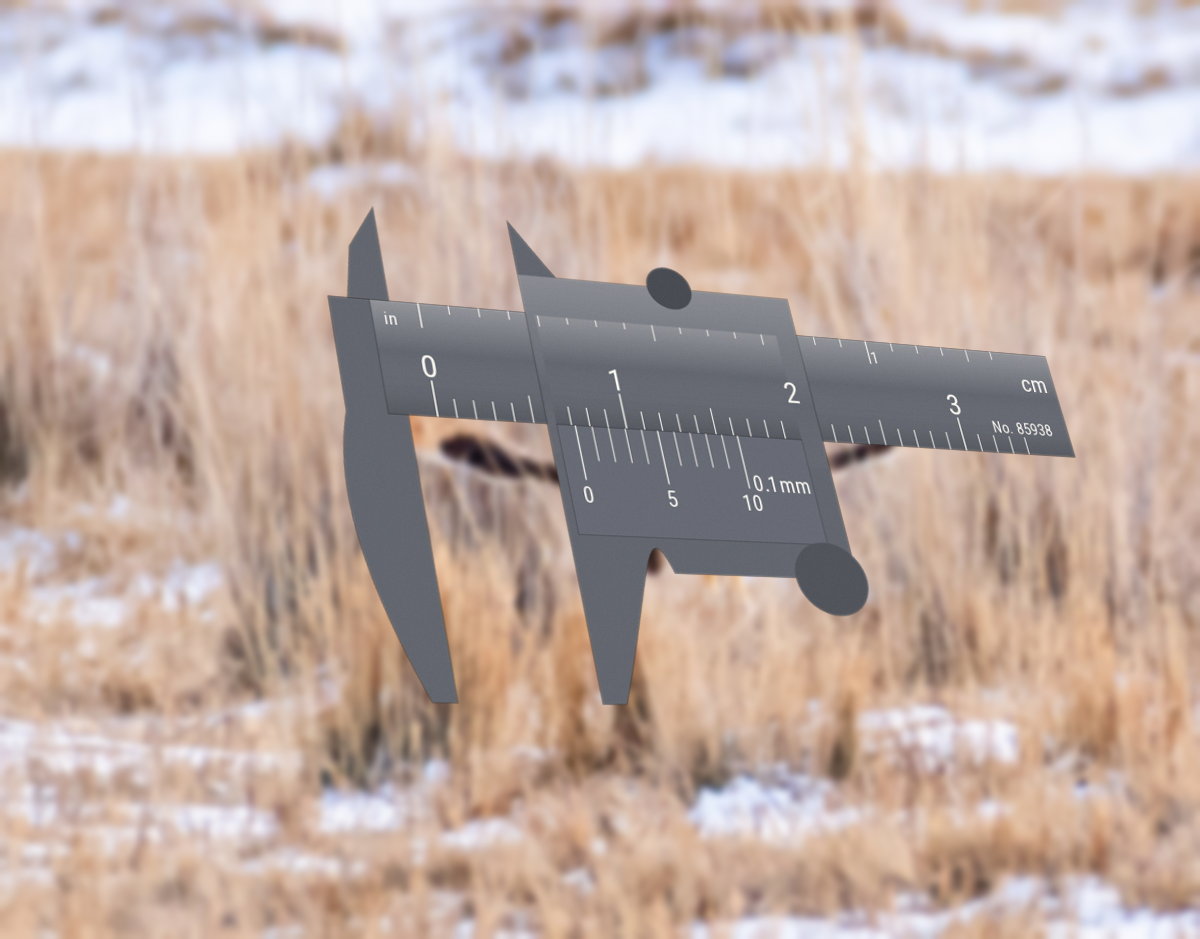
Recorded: 7.2mm
